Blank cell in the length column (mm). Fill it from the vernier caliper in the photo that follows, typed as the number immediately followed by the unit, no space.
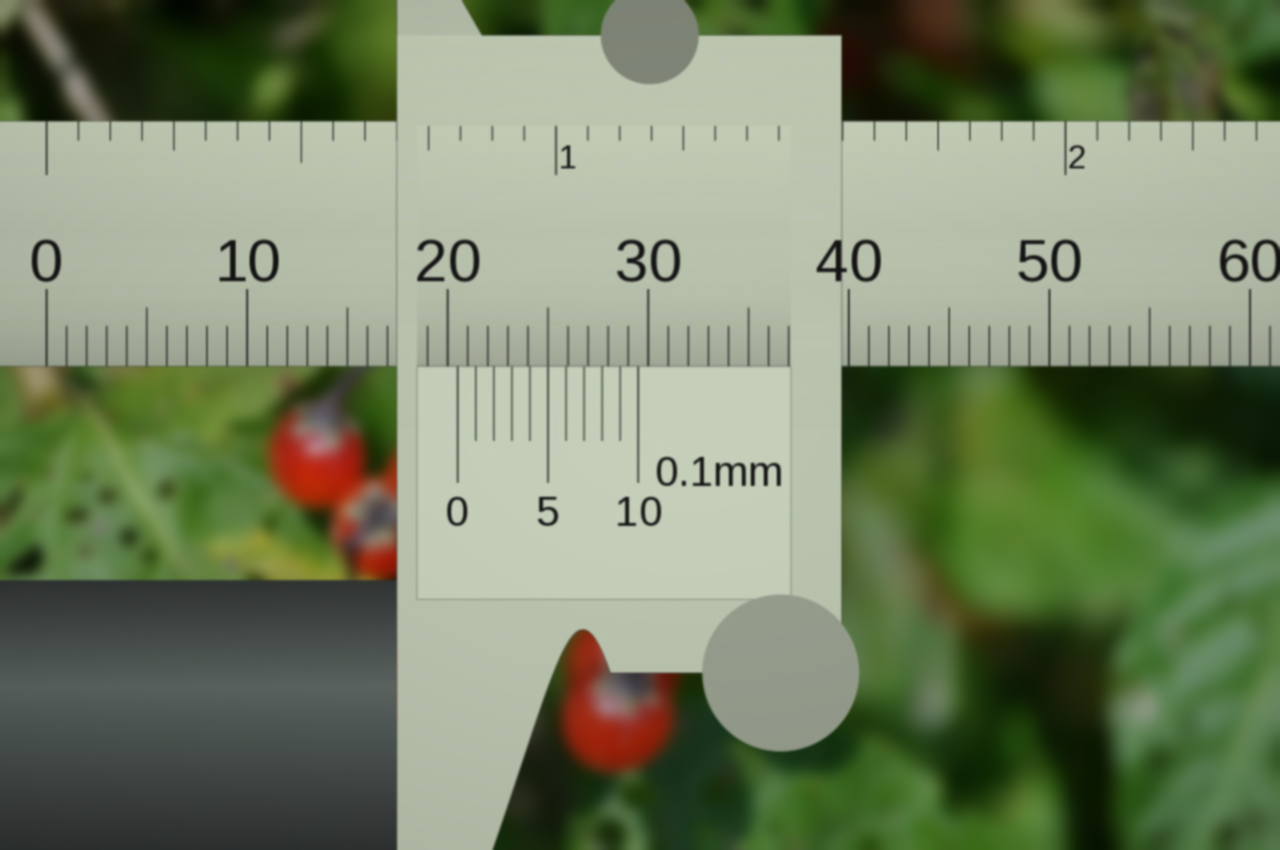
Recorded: 20.5mm
